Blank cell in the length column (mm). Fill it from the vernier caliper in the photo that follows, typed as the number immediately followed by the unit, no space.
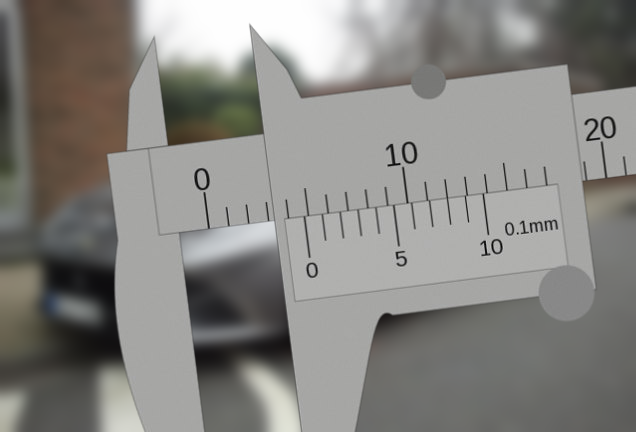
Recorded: 4.8mm
